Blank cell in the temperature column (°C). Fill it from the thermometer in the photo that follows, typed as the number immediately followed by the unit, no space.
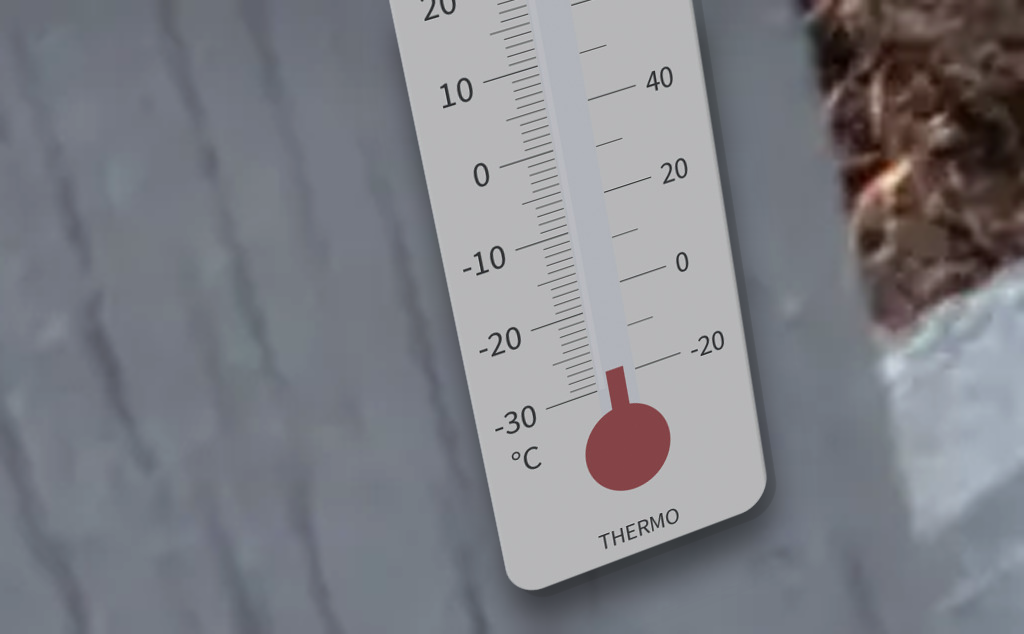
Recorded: -28°C
